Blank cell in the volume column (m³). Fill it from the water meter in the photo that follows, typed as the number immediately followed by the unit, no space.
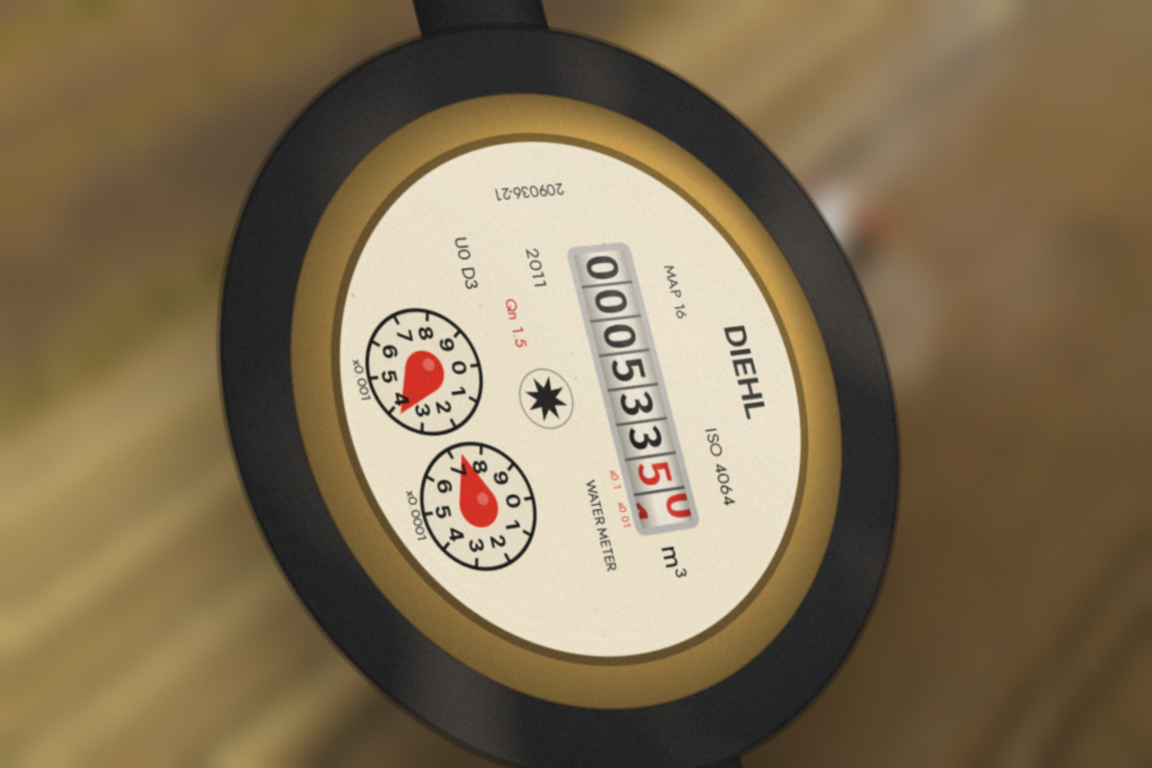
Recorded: 533.5037m³
